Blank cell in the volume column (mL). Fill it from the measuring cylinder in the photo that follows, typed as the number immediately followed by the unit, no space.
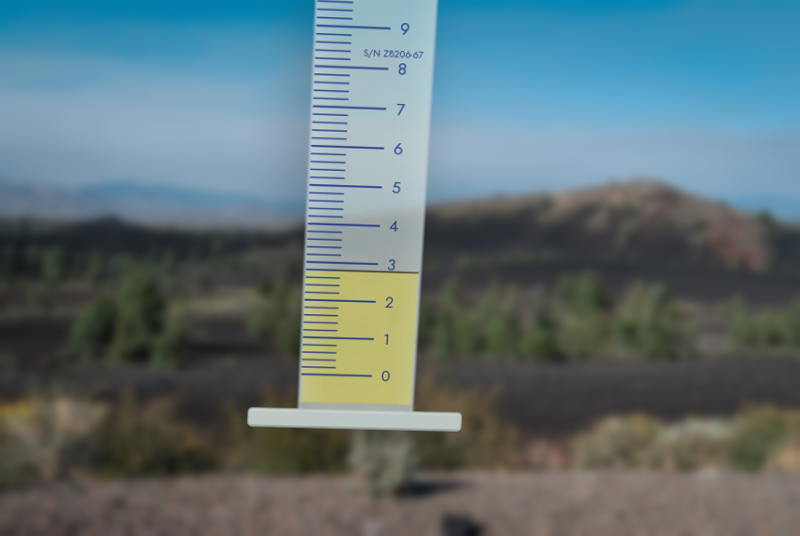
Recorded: 2.8mL
